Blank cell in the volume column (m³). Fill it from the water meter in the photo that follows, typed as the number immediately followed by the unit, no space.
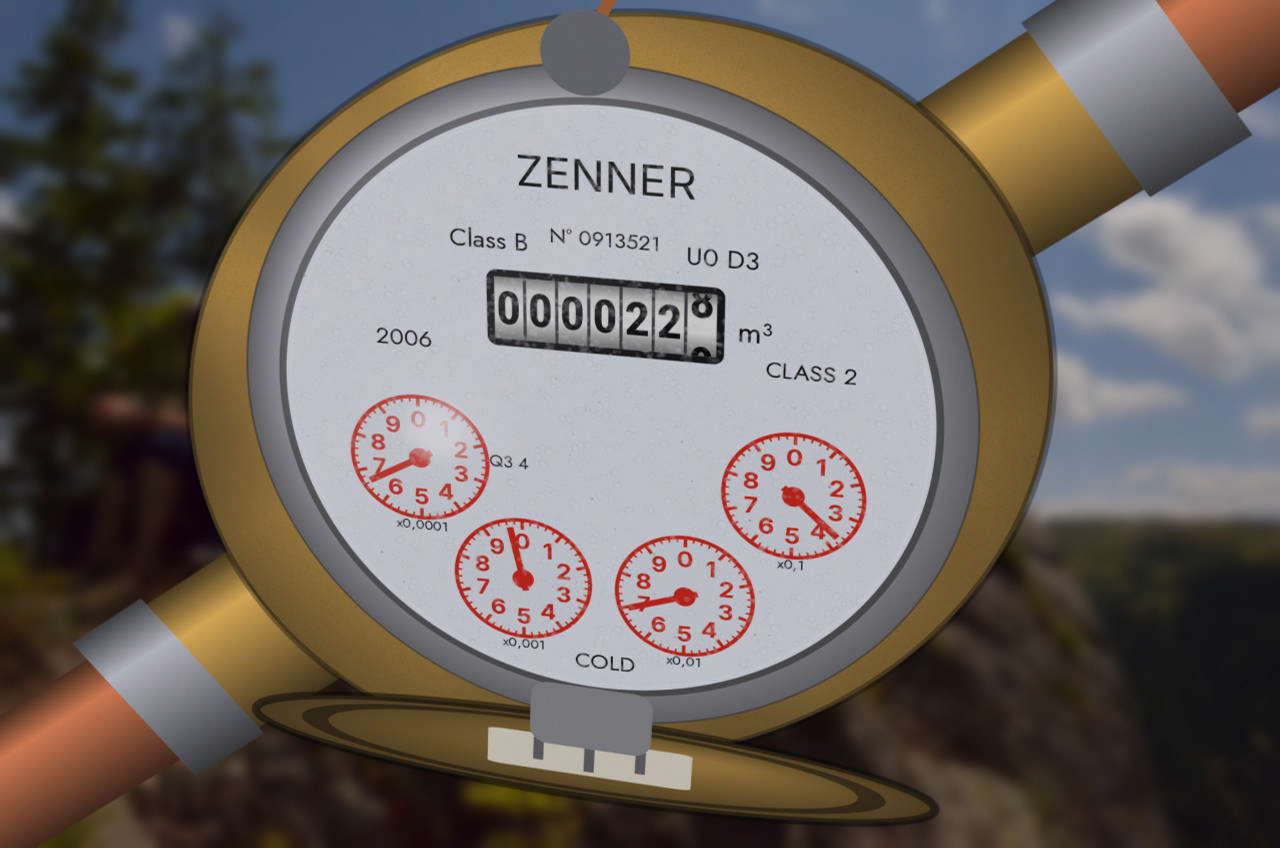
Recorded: 228.3696m³
